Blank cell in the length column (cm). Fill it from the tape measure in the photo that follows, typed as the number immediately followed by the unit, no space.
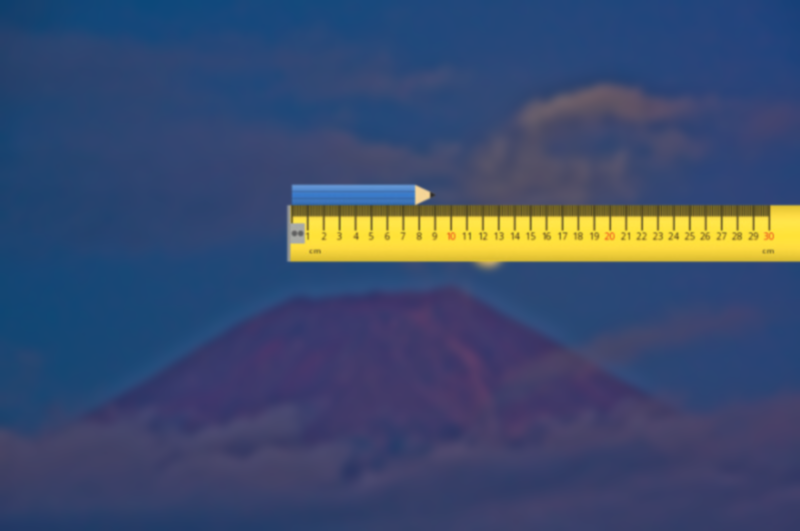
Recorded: 9cm
